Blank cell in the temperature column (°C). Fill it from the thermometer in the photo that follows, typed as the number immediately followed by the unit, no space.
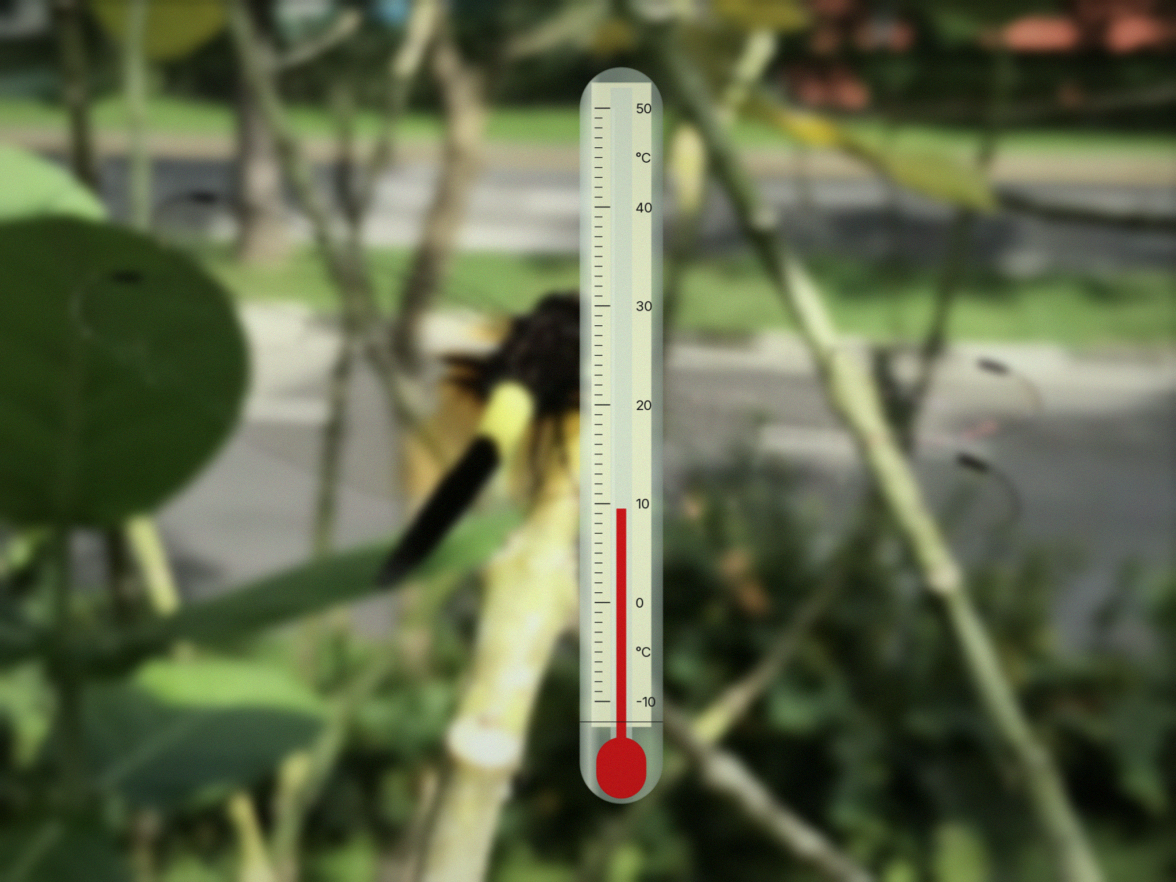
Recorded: 9.5°C
